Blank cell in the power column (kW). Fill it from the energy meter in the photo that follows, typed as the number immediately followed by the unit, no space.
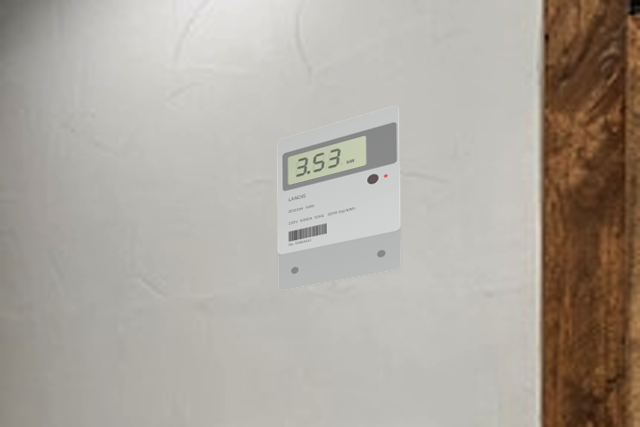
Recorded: 3.53kW
